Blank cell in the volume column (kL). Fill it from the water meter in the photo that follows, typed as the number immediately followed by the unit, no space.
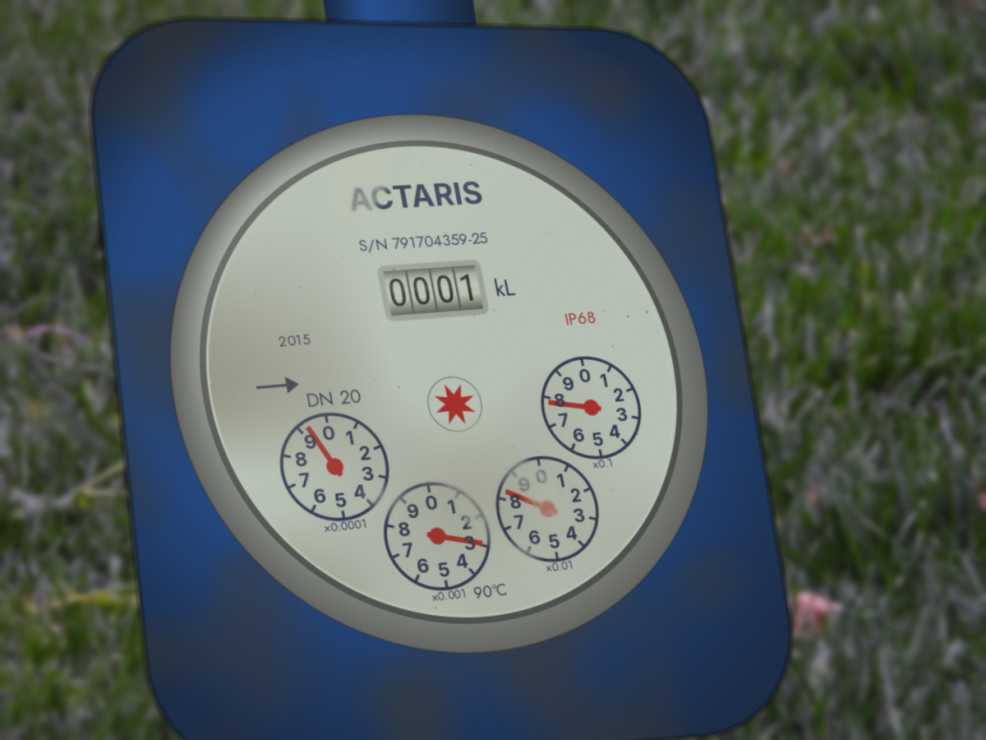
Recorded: 1.7829kL
